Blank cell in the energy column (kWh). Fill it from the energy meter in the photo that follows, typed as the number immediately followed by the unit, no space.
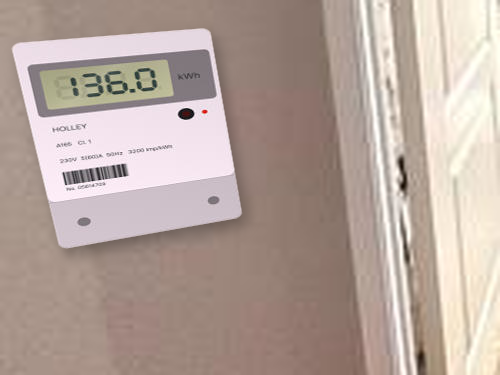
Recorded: 136.0kWh
